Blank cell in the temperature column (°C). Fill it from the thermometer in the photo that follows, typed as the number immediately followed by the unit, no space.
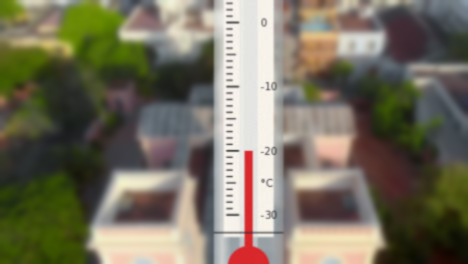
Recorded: -20°C
